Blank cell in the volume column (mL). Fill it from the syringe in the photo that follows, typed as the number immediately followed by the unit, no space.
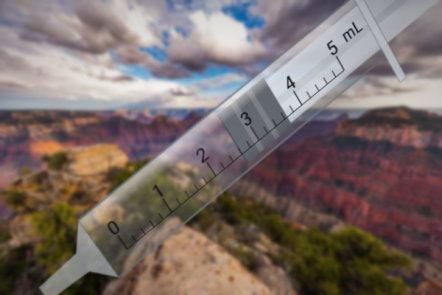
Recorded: 2.6mL
